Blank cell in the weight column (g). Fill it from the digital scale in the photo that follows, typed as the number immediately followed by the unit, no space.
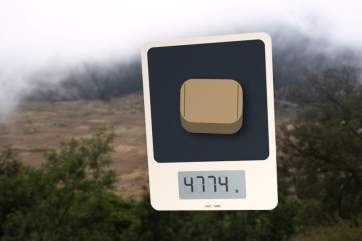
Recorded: 4774g
